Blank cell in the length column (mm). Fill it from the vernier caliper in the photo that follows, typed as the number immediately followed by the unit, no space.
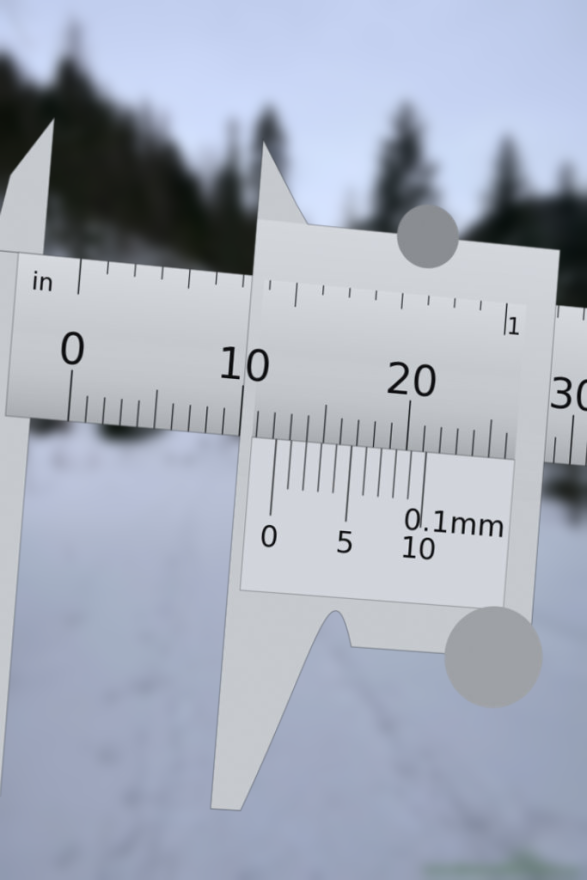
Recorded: 12.2mm
